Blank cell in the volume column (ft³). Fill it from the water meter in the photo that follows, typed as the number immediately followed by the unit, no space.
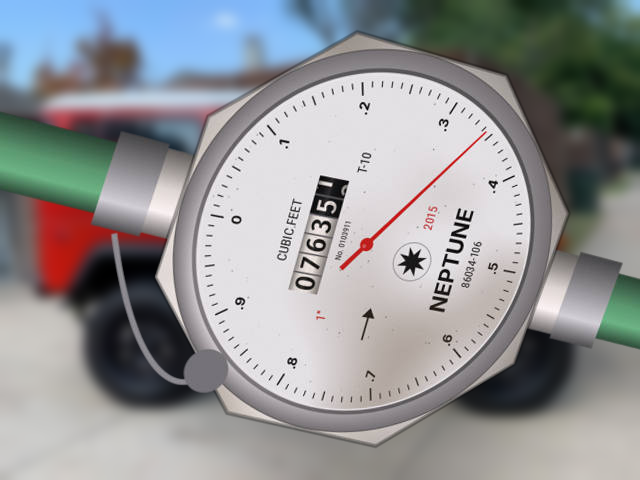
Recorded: 76351.34ft³
